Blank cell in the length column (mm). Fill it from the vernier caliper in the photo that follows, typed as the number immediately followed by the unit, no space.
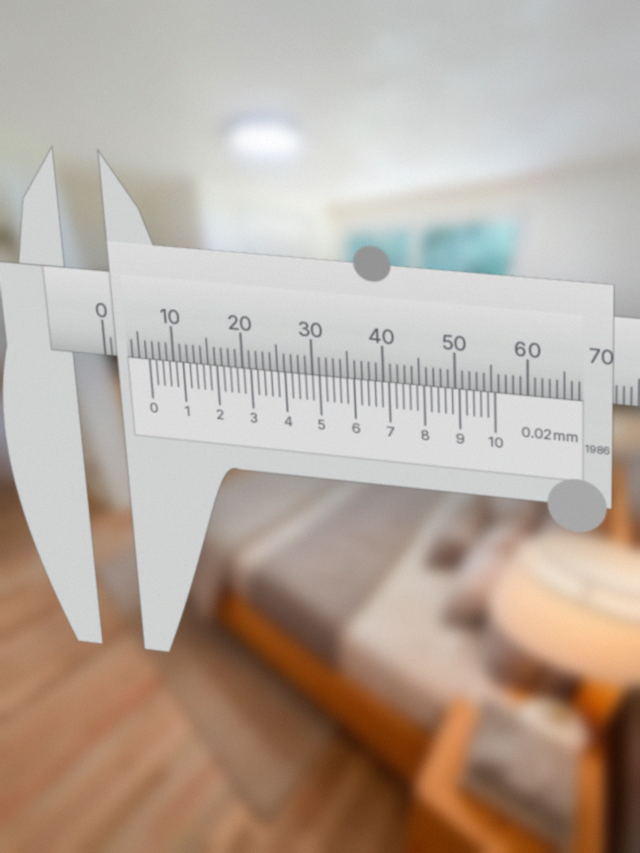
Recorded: 6.5mm
